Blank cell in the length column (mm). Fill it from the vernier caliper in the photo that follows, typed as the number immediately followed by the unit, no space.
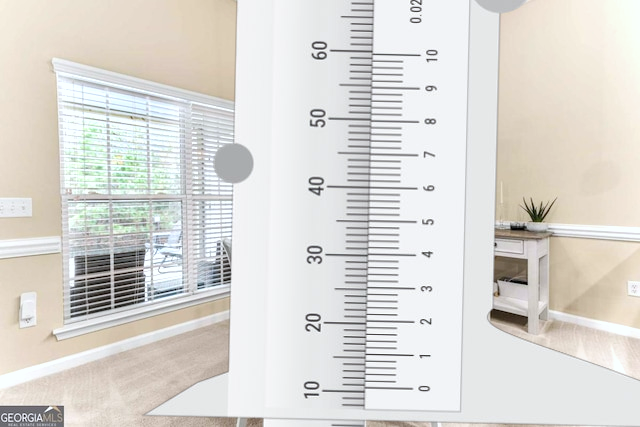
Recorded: 10.6mm
